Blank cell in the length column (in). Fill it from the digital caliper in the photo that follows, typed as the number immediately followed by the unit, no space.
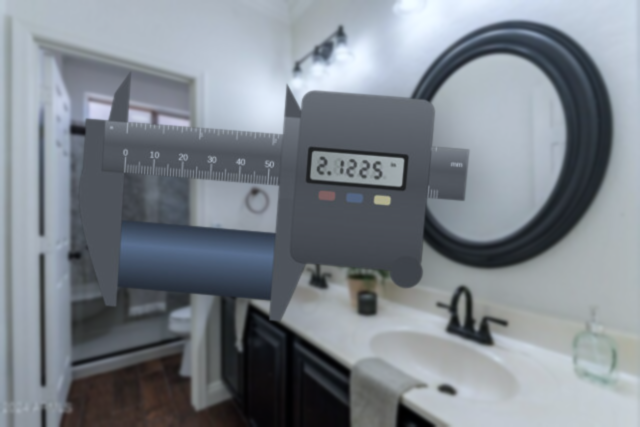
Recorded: 2.1225in
